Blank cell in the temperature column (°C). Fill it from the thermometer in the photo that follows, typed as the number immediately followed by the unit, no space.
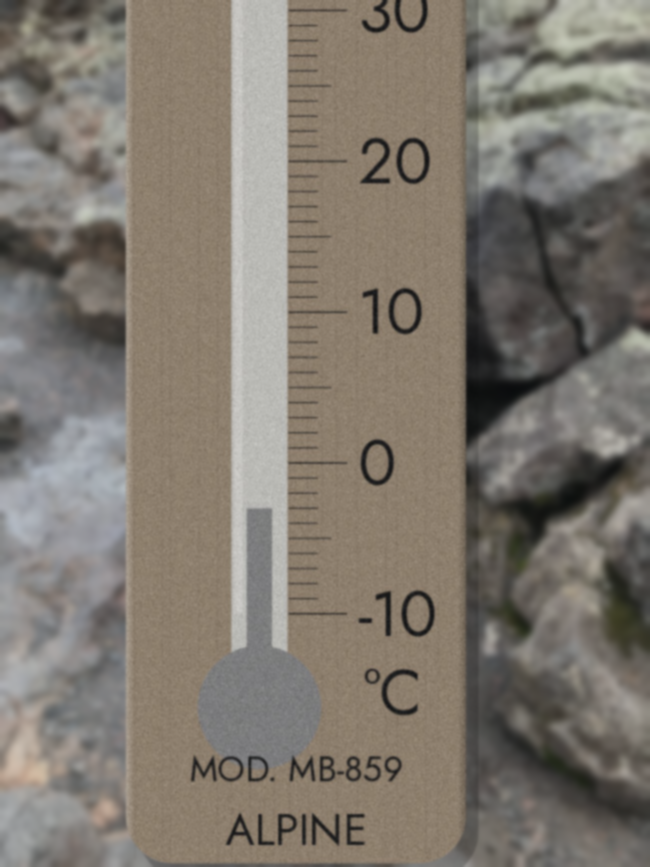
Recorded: -3°C
